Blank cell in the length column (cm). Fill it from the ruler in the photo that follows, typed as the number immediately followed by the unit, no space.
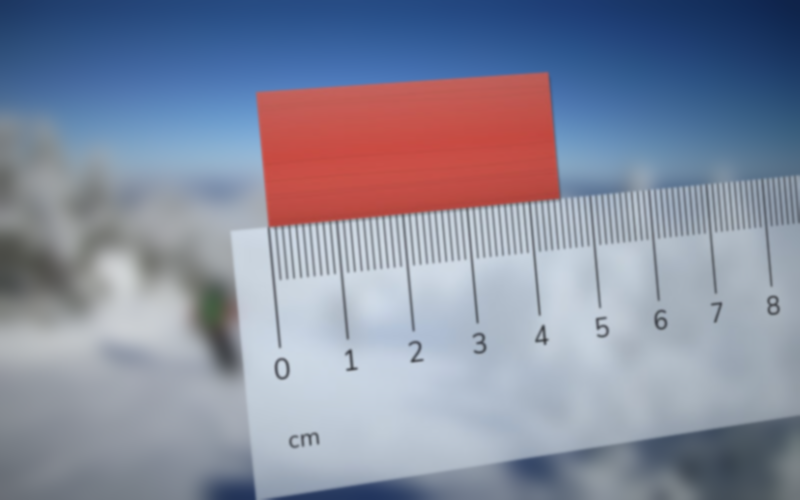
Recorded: 4.5cm
